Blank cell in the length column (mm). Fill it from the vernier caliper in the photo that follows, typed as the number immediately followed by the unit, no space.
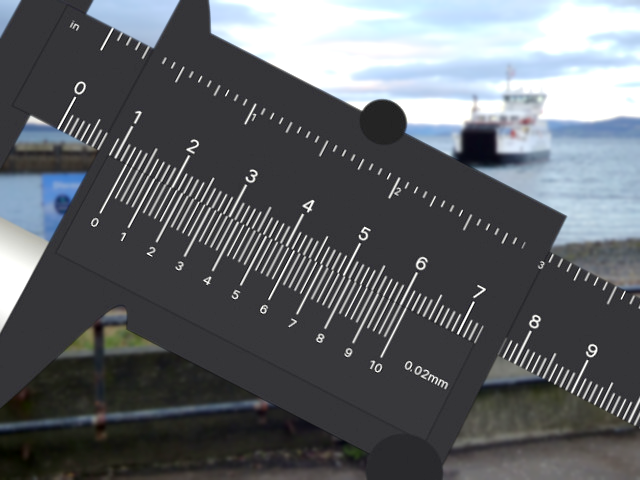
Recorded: 12.0mm
